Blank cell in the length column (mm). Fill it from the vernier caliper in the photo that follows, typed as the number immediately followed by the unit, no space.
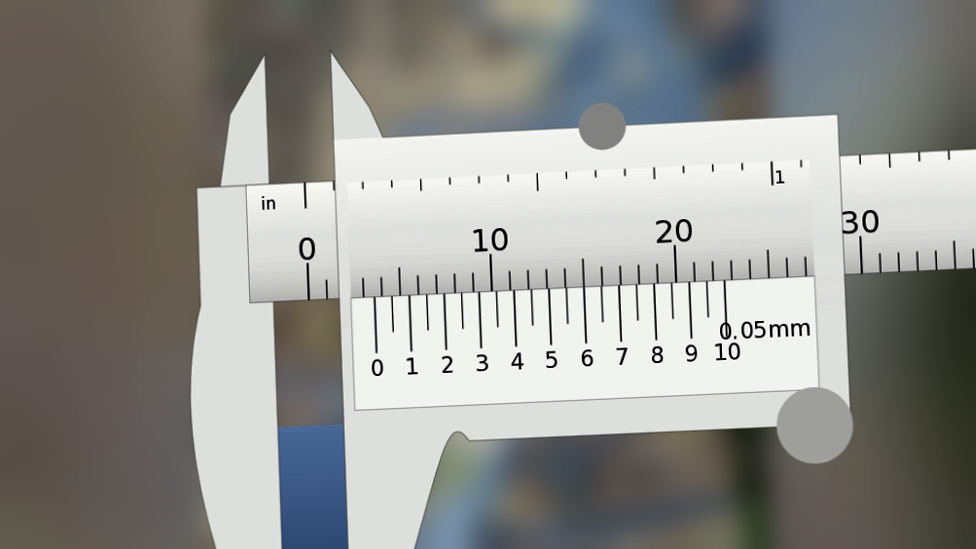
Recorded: 3.6mm
